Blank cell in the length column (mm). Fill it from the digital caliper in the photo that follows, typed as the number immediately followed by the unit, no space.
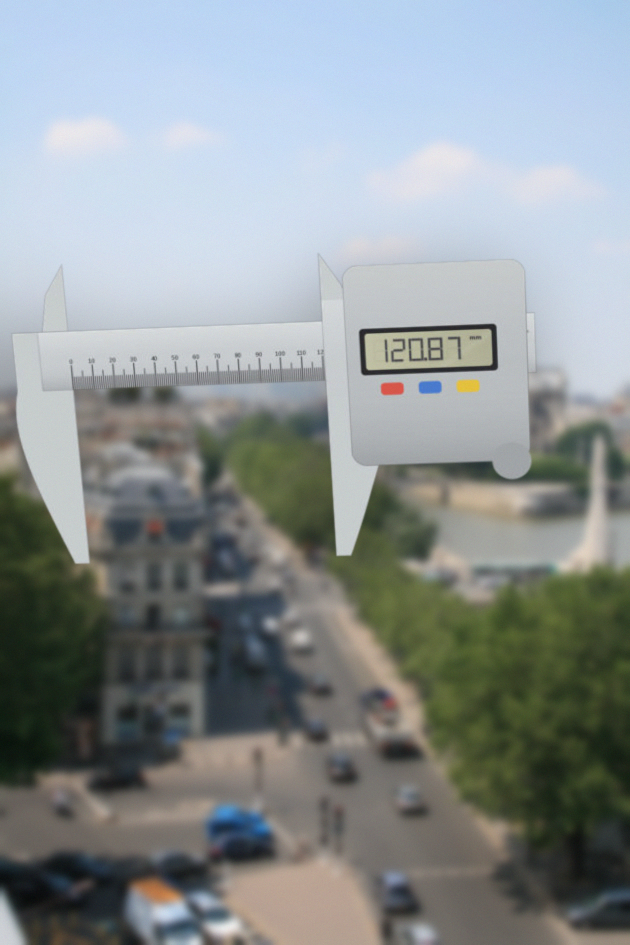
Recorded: 120.87mm
